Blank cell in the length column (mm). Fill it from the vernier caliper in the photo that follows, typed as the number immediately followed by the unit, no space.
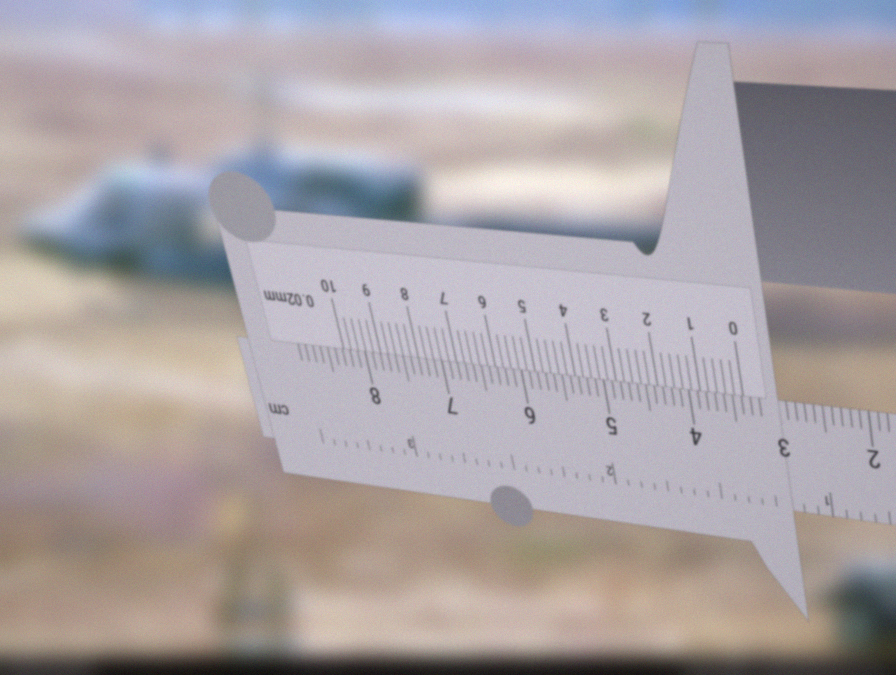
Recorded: 33.8mm
